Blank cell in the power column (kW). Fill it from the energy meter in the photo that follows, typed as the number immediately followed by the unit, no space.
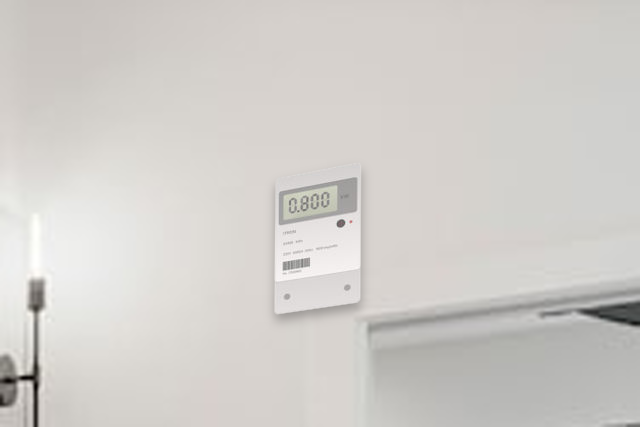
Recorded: 0.800kW
